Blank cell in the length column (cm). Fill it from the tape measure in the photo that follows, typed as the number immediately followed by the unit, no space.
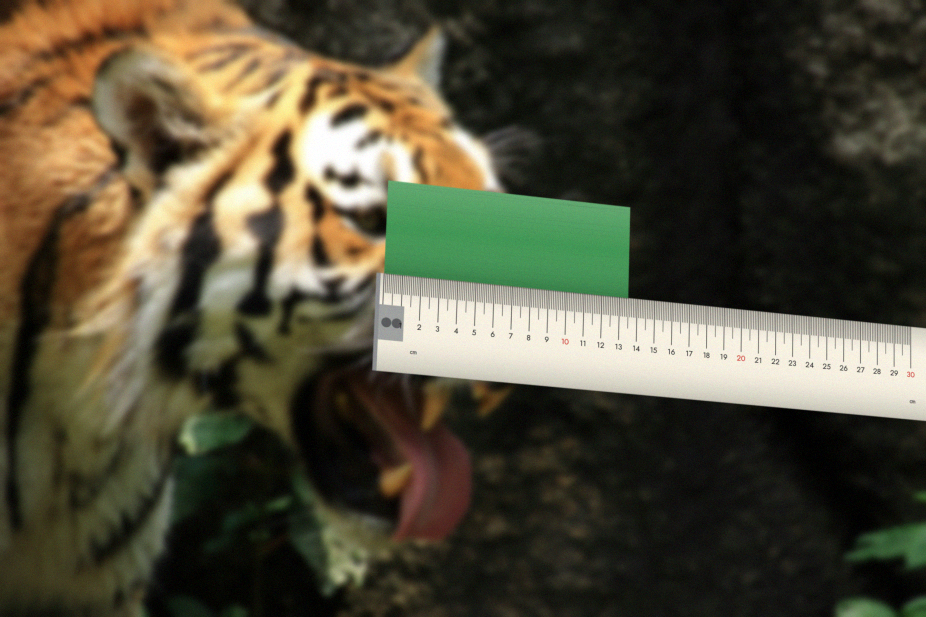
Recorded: 13.5cm
